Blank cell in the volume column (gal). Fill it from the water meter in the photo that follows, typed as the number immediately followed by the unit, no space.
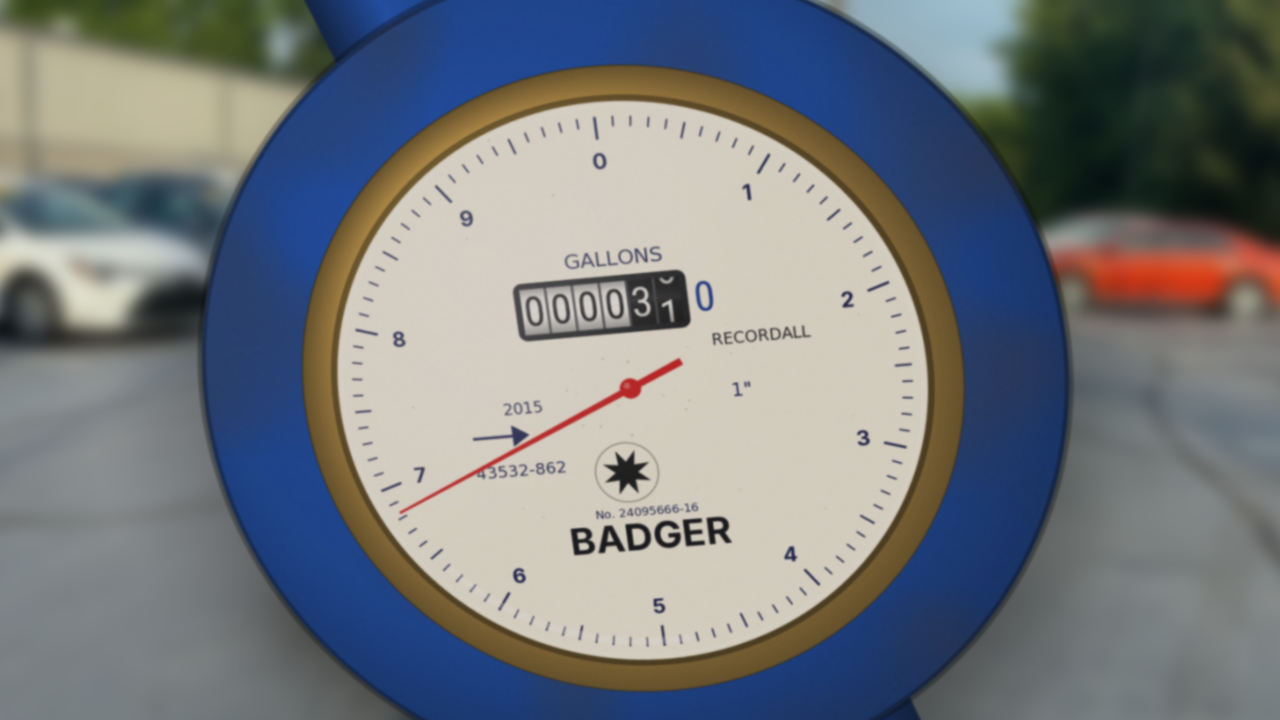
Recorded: 306.8gal
